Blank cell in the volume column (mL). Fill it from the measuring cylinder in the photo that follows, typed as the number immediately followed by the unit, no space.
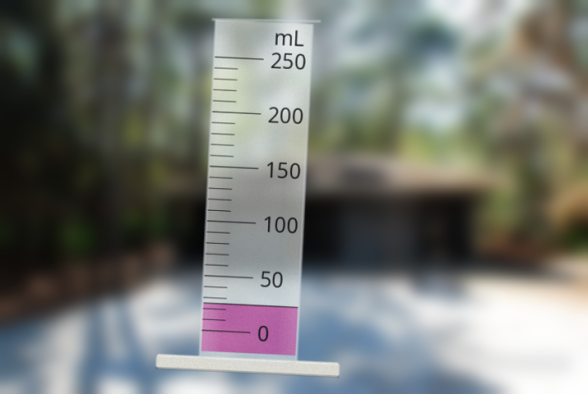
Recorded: 25mL
